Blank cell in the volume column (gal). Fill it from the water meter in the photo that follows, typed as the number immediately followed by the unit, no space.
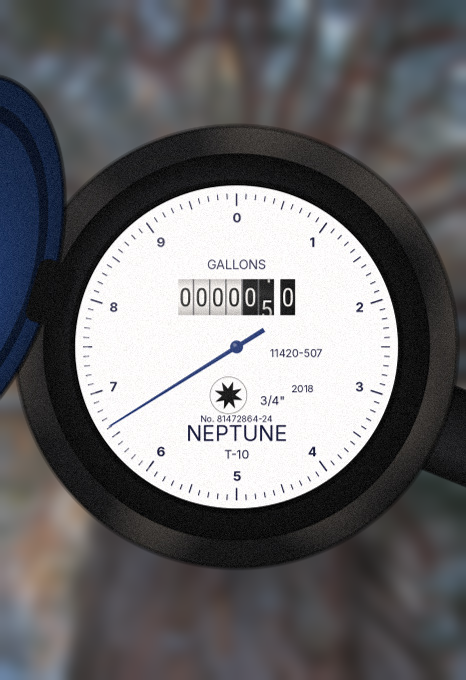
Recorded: 46.6gal
